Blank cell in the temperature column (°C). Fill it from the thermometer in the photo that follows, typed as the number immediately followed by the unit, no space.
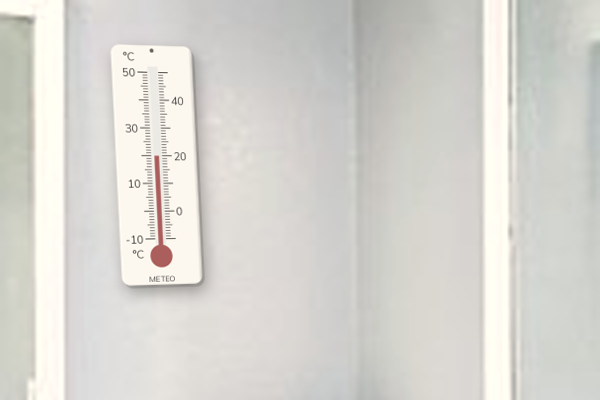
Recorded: 20°C
